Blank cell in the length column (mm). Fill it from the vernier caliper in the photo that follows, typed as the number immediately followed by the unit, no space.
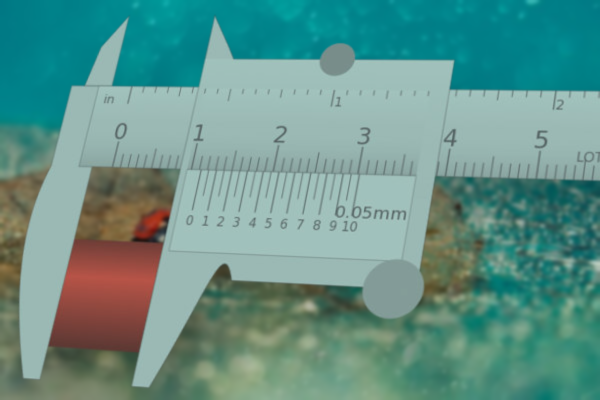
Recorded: 11.2mm
